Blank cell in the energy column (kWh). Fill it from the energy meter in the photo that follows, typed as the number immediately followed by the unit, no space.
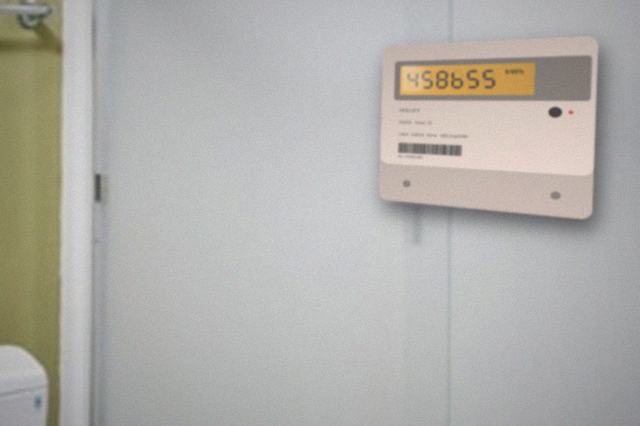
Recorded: 458655kWh
